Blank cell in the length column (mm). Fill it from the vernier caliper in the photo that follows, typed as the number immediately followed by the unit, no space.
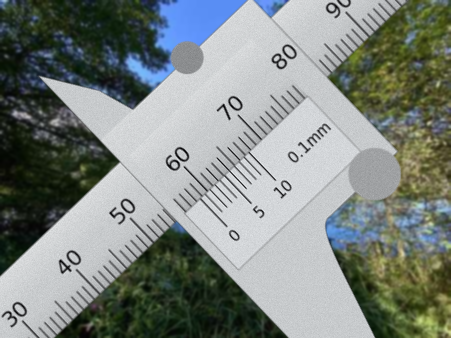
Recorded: 58.6mm
